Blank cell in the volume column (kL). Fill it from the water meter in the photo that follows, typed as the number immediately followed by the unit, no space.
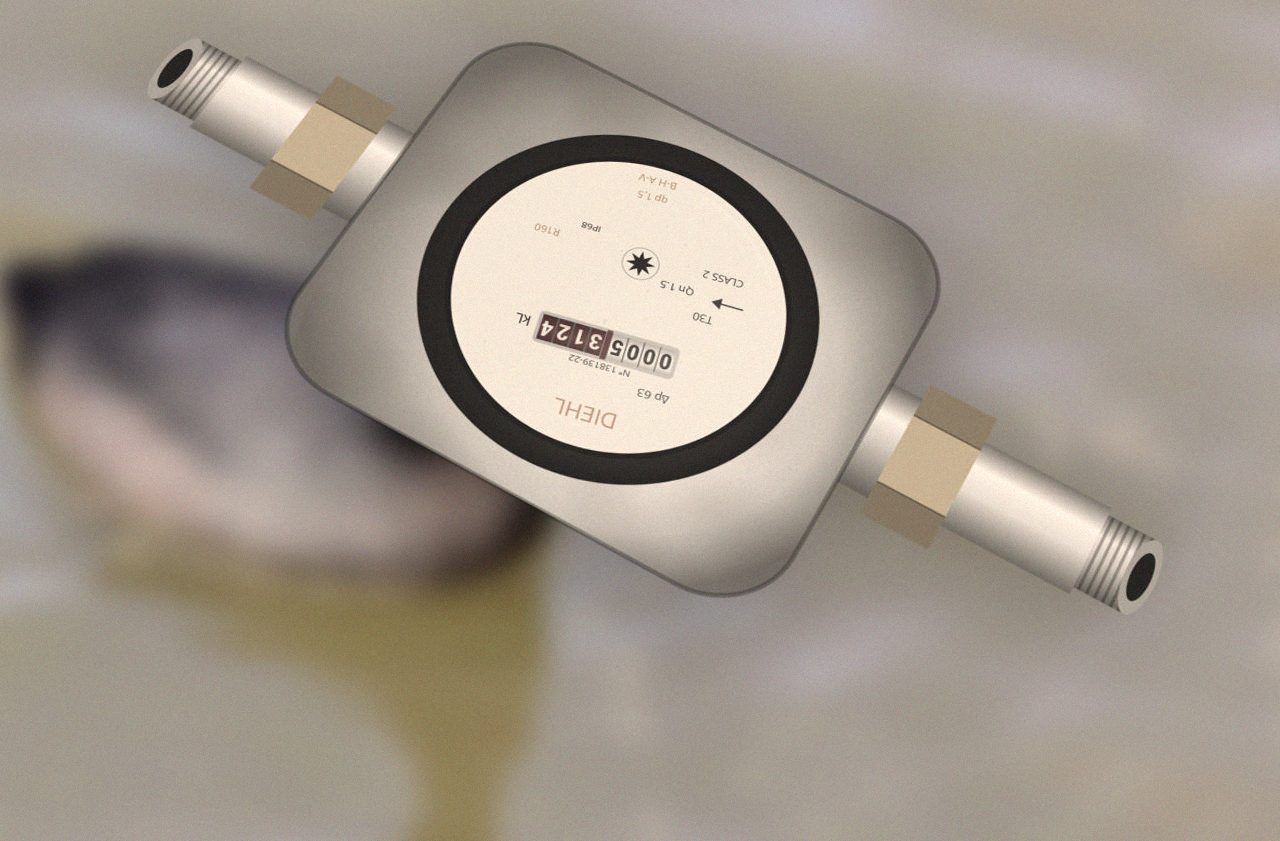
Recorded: 5.3124kL
